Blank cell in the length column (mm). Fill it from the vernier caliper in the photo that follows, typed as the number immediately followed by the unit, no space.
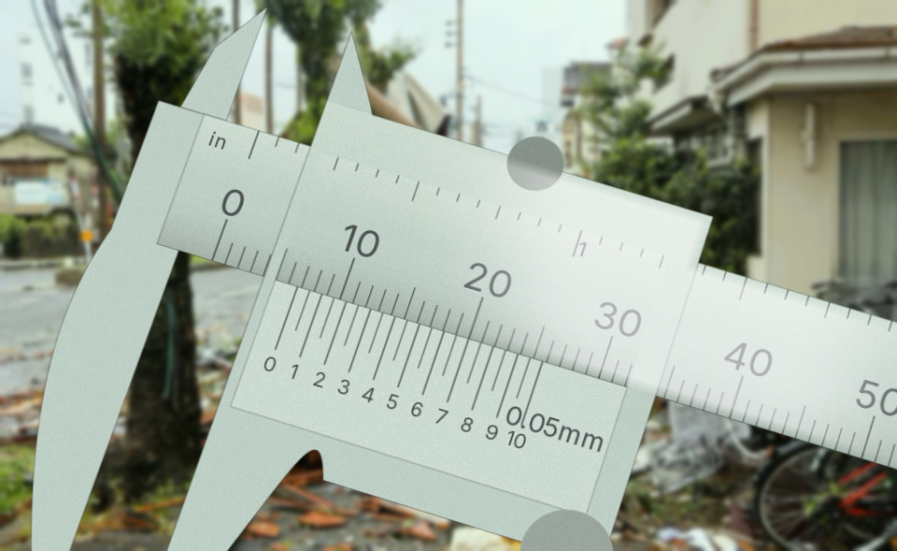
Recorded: 6.7mm
